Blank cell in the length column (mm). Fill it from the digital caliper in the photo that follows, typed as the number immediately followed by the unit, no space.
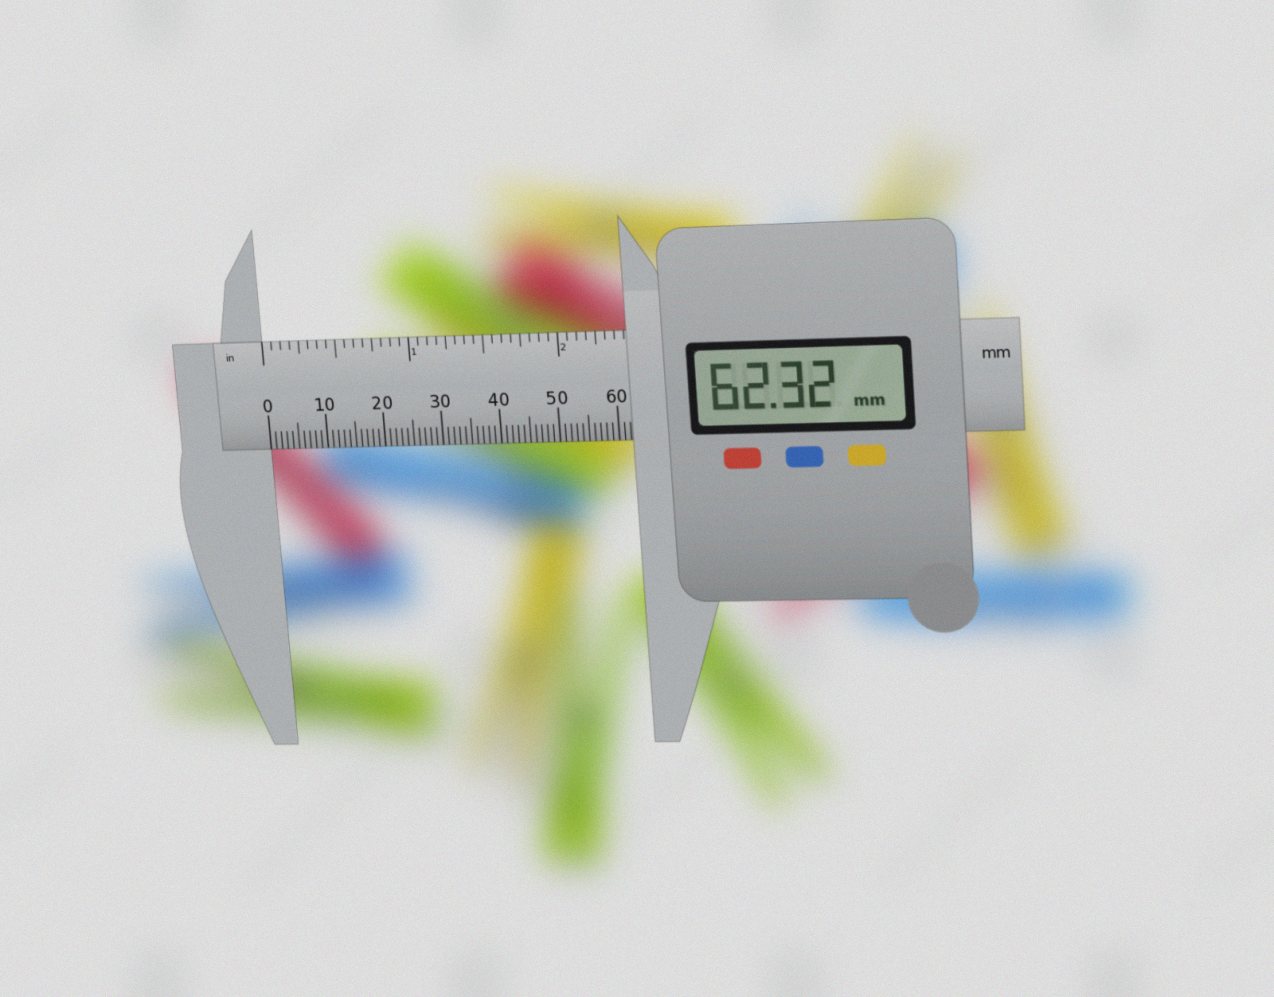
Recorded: 62.32mm
